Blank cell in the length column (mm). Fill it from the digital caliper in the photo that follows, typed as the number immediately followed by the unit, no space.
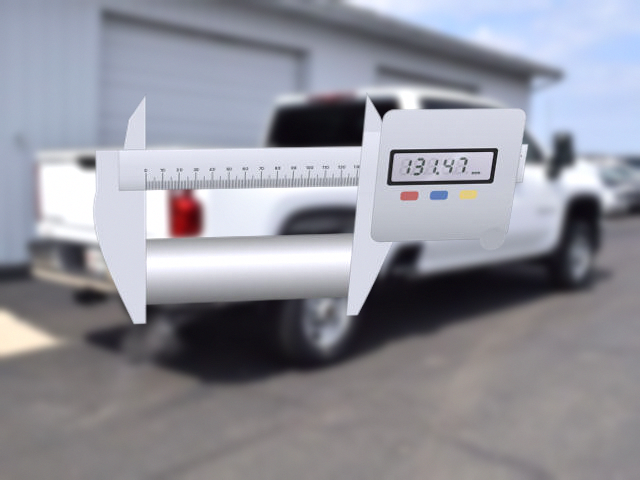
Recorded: 131.47mm
